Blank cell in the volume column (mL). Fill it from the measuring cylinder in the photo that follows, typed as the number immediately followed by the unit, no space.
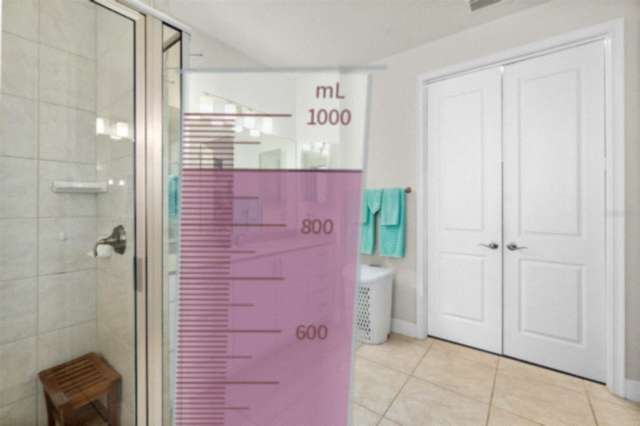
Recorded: 900mL
